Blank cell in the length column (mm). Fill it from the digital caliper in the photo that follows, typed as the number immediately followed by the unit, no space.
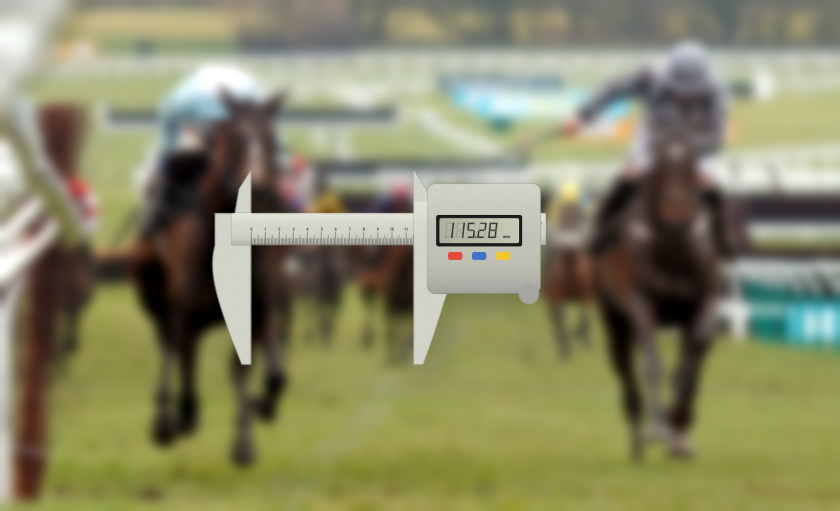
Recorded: 115.28mm
